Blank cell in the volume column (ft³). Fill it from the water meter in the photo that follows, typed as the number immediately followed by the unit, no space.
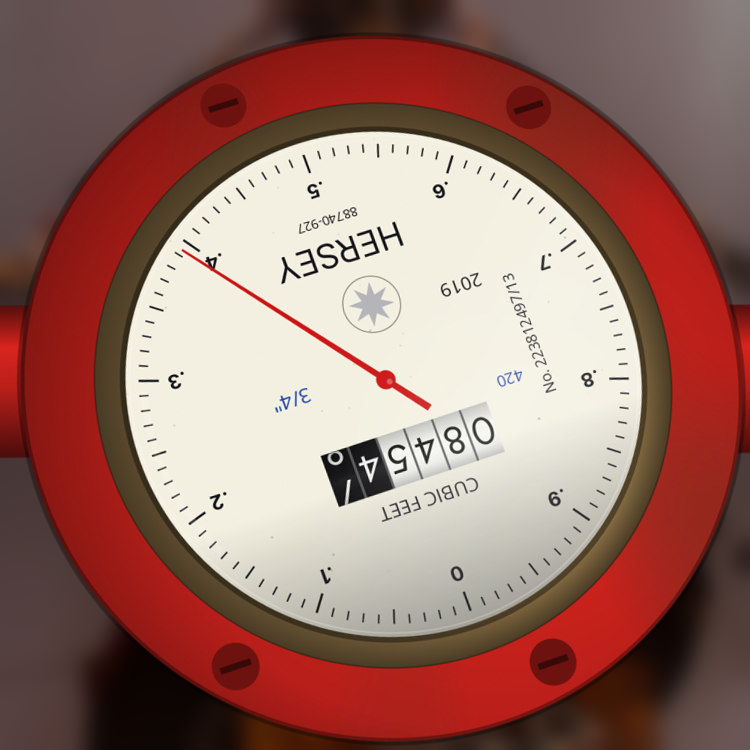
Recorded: 84547.39ft³
